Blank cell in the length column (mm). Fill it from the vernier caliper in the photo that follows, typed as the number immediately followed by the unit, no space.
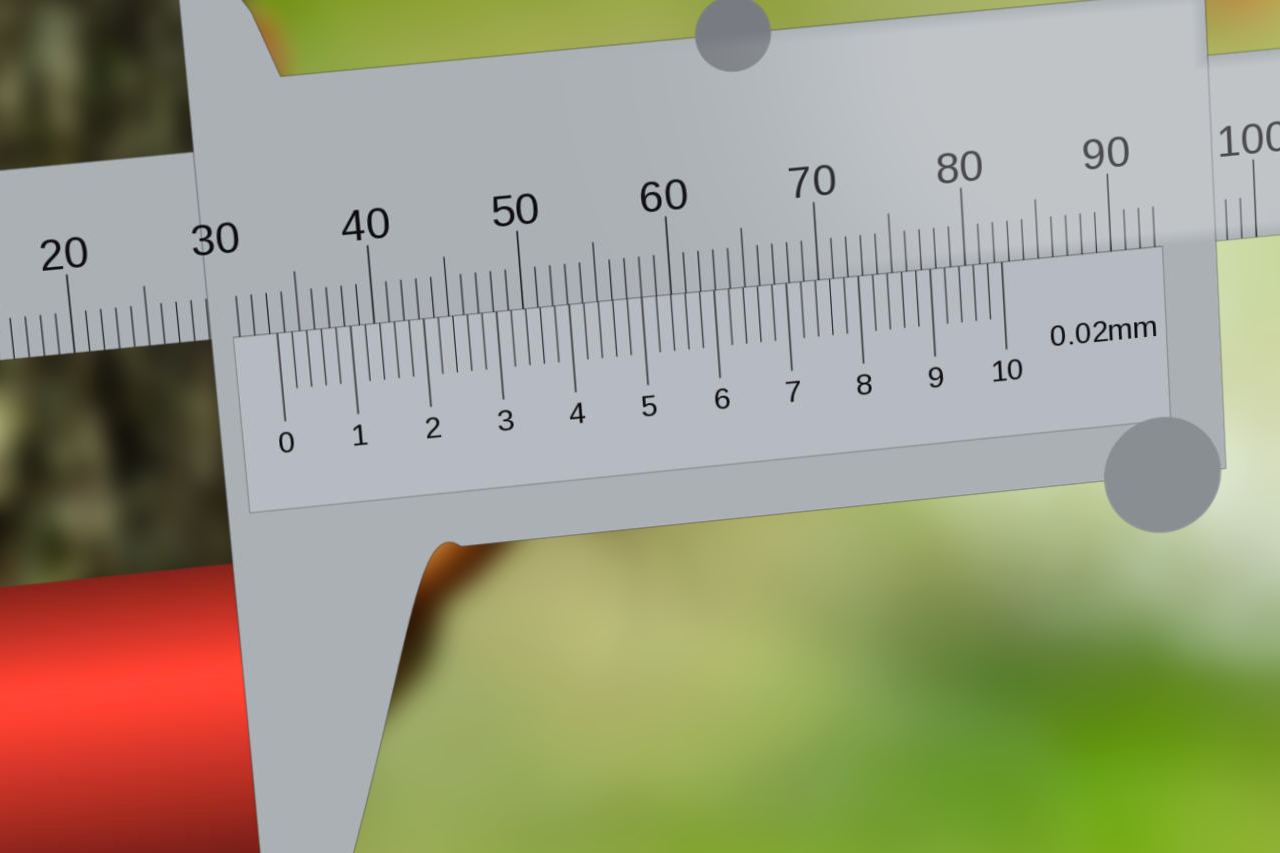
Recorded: 33.5mm
